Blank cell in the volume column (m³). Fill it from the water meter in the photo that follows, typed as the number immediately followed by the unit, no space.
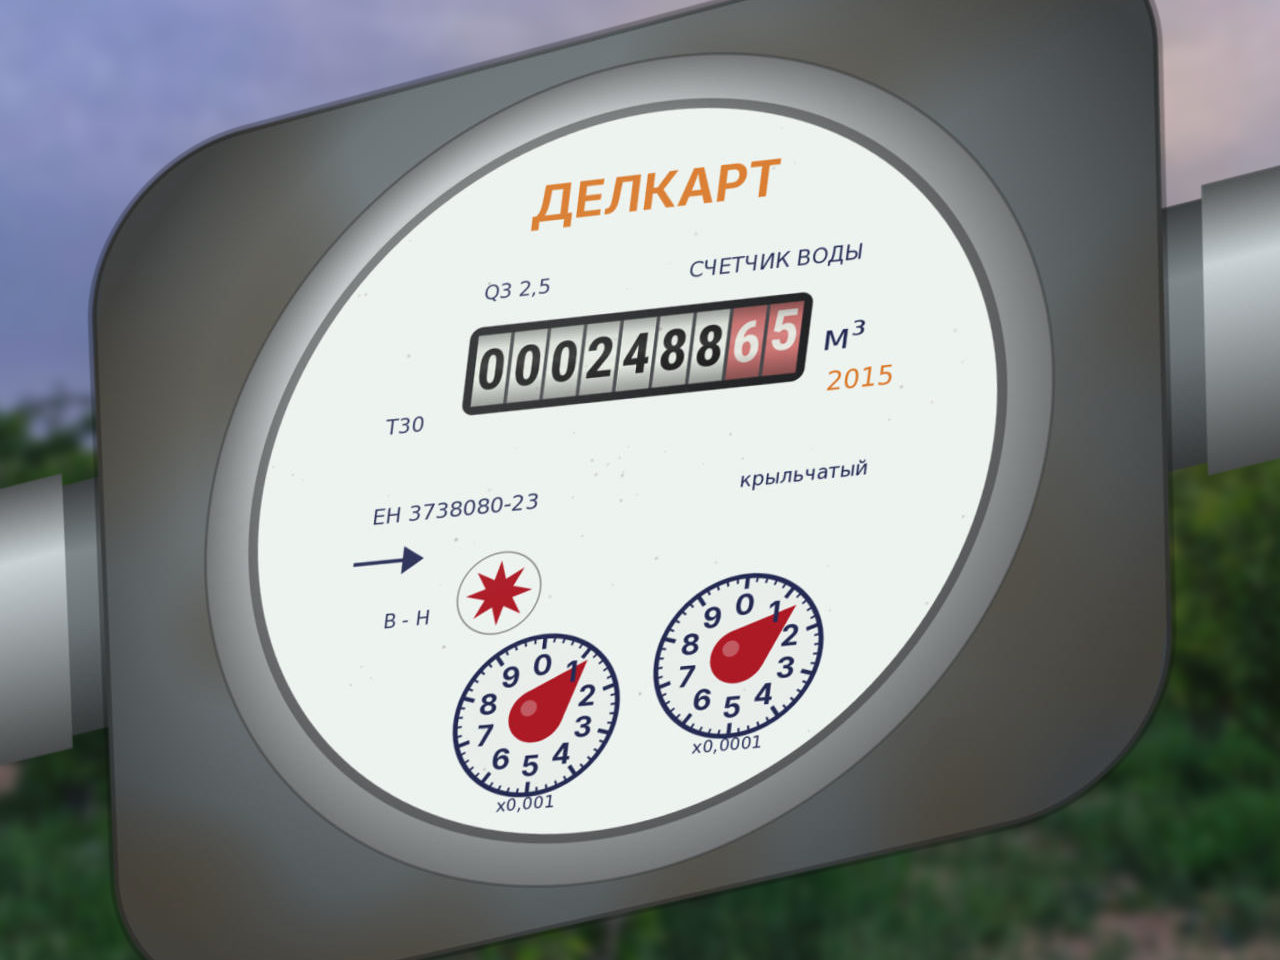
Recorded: 2488.6511m³
